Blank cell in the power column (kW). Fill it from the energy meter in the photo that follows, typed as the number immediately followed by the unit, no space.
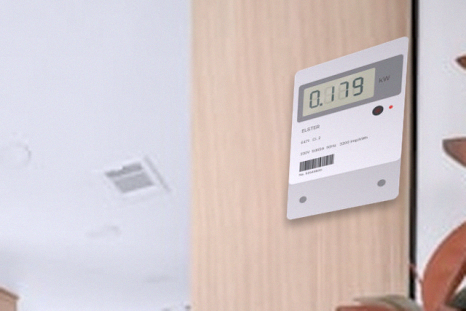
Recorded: 0.179kW
